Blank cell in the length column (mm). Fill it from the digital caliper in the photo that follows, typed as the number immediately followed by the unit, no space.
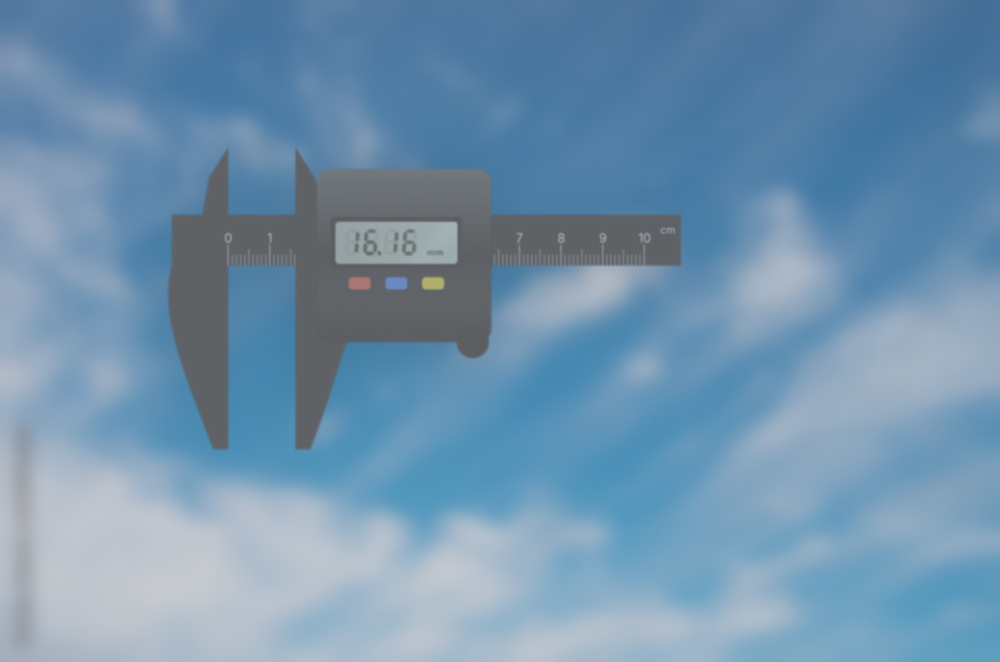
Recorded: 16.16mm
